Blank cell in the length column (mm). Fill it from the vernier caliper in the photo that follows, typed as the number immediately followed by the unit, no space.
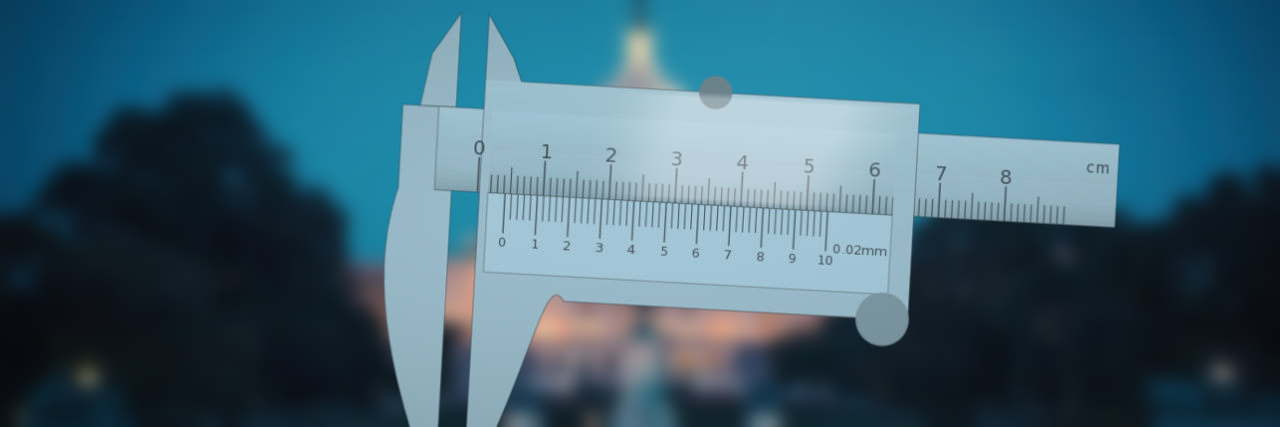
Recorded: 4.2mm
